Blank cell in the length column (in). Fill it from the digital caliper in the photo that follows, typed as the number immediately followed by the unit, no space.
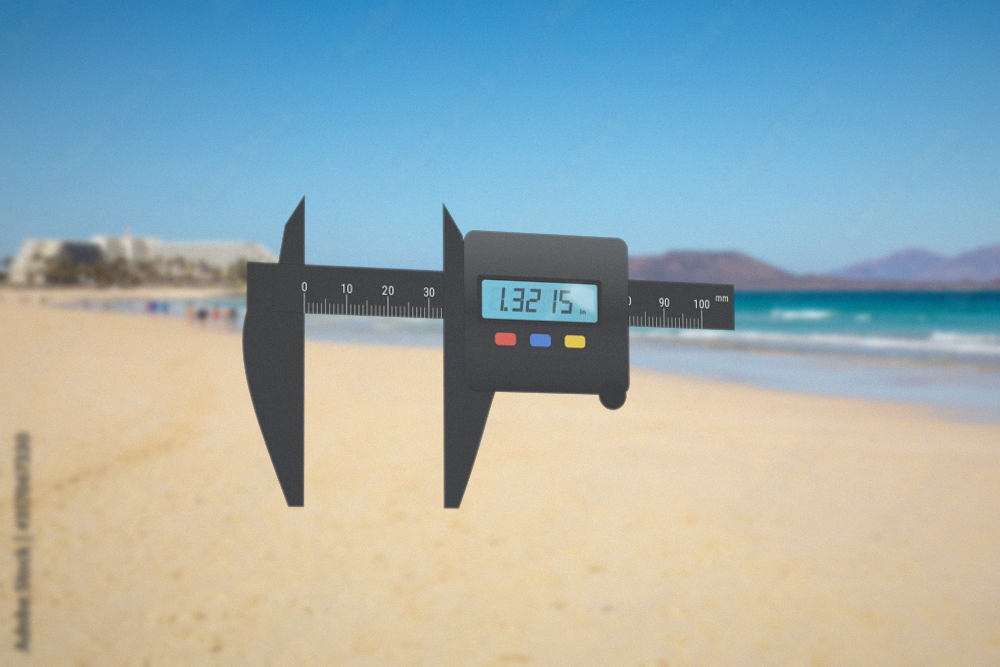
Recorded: 1.3215in
